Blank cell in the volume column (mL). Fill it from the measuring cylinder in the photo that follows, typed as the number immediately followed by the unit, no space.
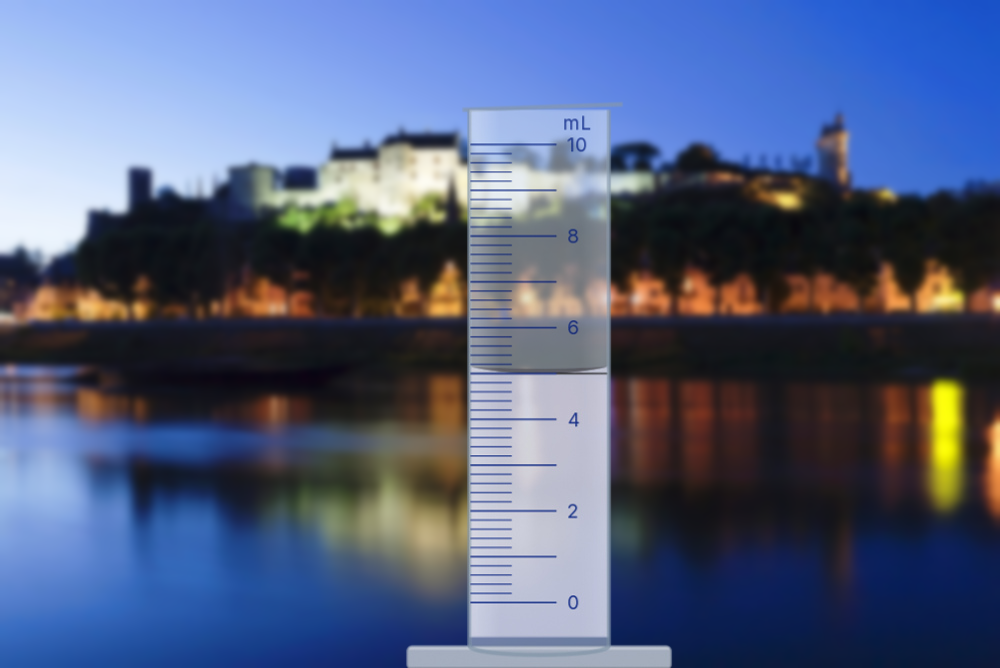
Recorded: 5mL
